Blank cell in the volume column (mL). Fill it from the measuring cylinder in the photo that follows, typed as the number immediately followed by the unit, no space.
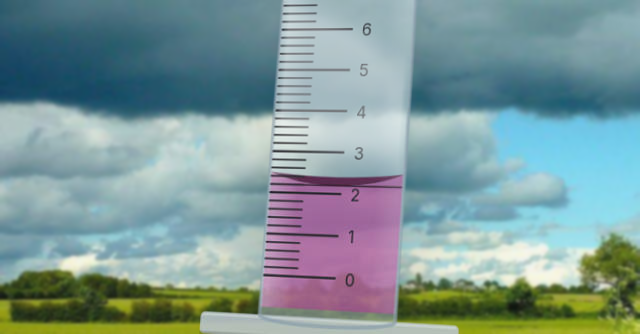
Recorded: 2.2mL
